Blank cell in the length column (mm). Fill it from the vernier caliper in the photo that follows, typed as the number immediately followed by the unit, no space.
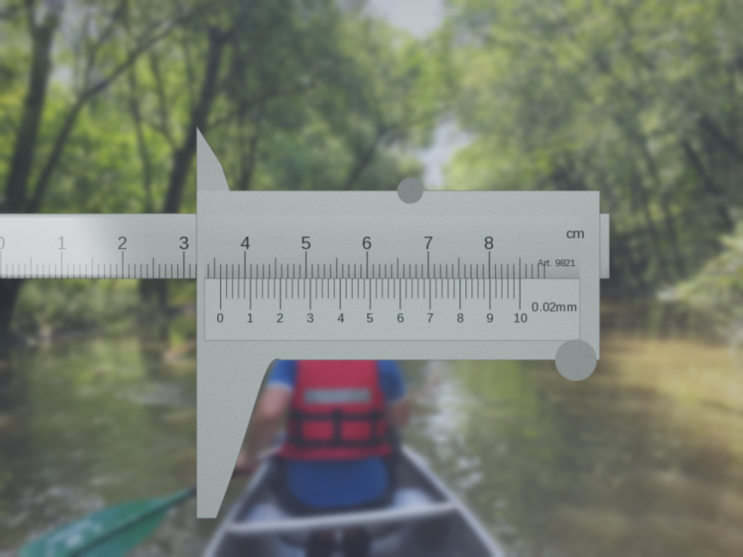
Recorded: 36.0mm
